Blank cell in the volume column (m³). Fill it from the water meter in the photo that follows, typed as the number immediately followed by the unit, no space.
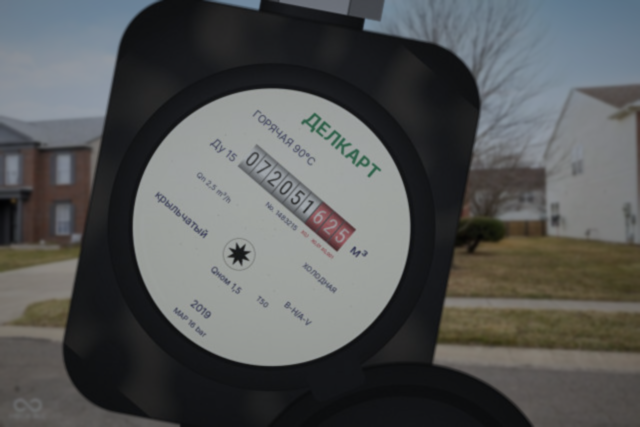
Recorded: 72051.625m³
